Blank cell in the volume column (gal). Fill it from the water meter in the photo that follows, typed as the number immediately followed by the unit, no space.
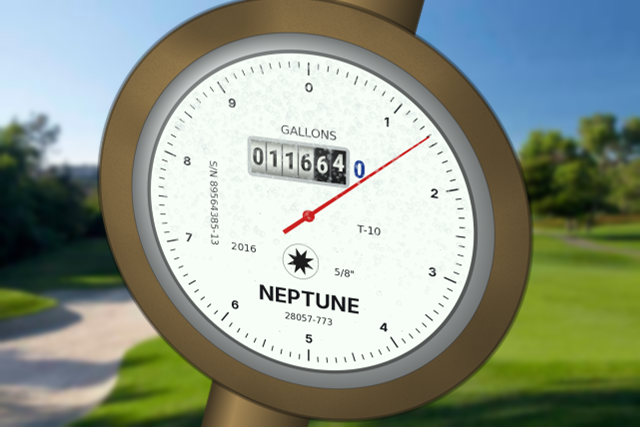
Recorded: 116641.4gal
